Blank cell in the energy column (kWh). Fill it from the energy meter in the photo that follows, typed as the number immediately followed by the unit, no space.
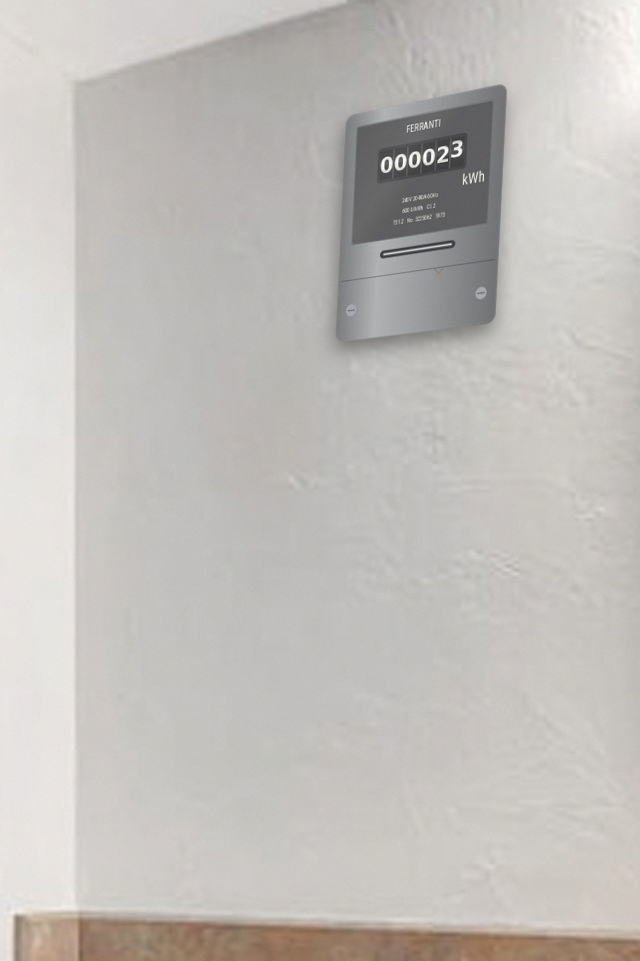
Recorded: 23kWh
